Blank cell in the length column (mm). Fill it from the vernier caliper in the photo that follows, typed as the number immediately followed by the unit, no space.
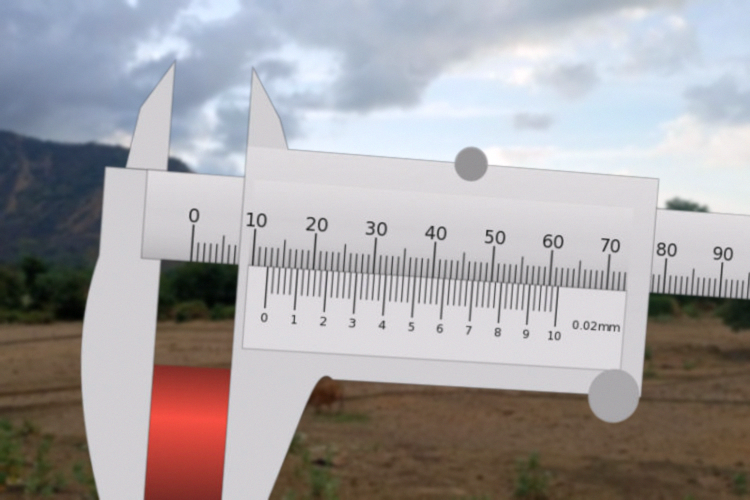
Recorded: 12.5mm
